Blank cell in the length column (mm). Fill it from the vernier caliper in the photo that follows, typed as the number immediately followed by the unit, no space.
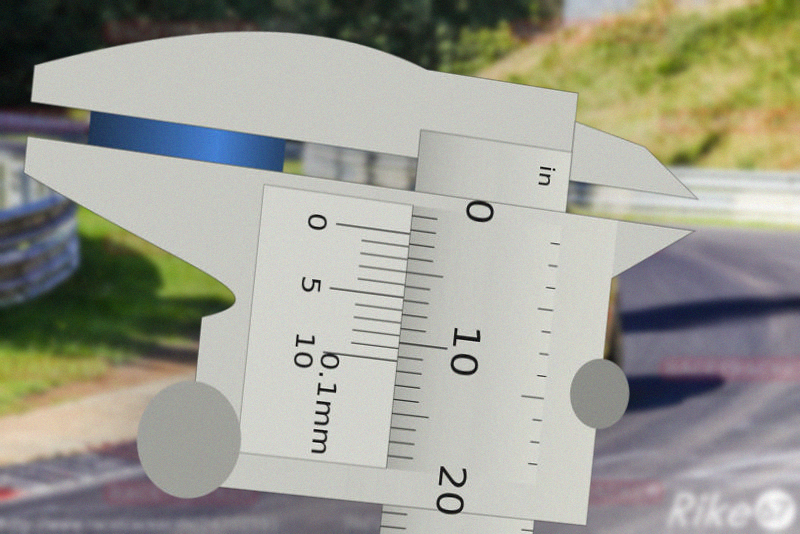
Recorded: 2.3mm
